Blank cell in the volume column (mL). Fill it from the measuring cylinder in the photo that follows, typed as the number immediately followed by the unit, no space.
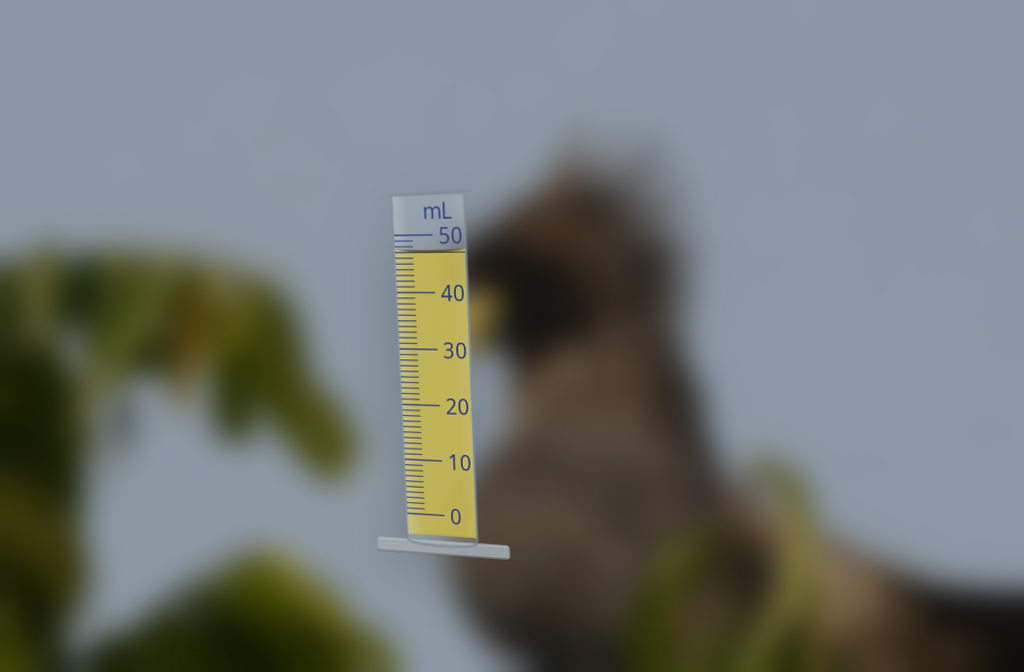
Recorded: 47mL
